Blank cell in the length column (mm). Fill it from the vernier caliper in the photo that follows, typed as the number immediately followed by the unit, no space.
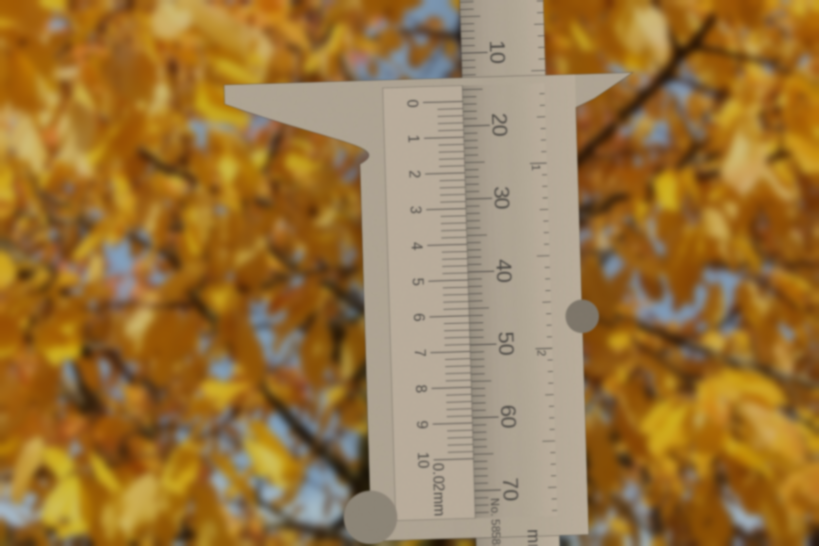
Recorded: 16.6mm
